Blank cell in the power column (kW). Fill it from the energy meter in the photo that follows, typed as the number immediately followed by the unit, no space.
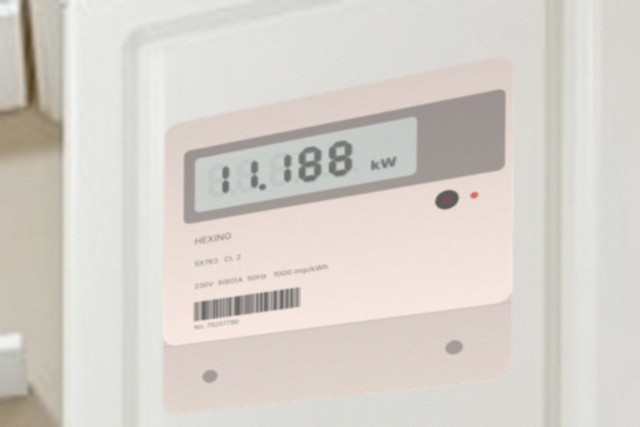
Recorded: 11.188kW
